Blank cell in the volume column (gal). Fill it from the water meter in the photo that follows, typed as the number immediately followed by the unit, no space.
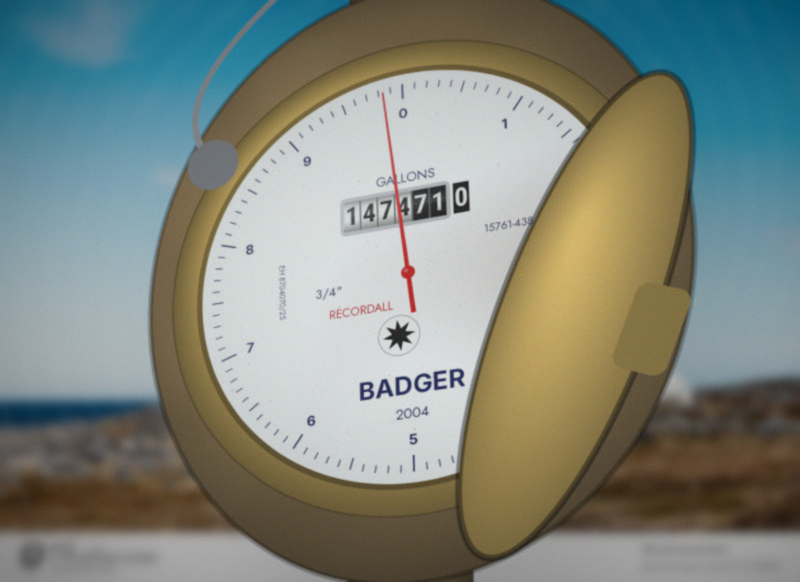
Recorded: 1474709.8gal
